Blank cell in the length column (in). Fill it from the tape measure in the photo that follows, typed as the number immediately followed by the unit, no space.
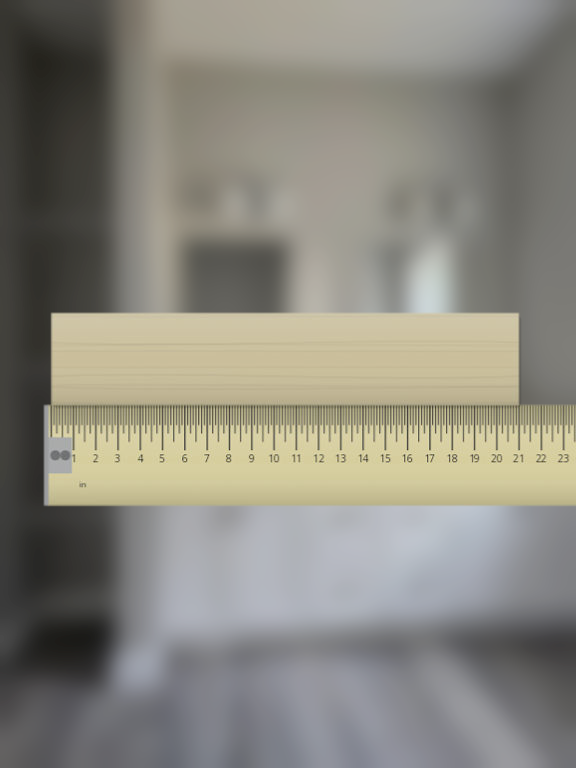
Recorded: 21in
